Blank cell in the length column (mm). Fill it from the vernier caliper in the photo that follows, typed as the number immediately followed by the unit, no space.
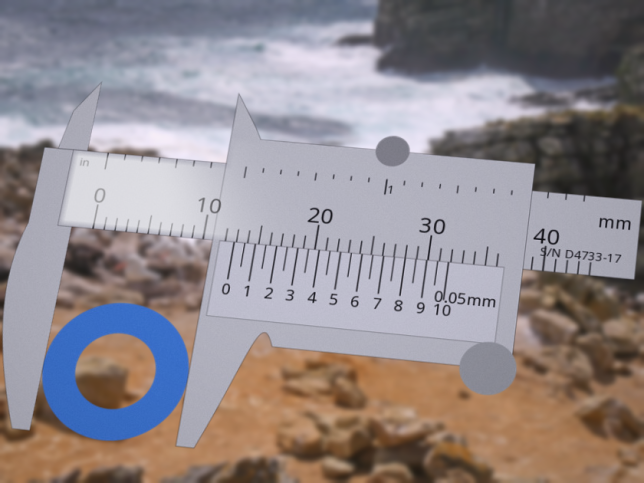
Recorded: 12.8mm
